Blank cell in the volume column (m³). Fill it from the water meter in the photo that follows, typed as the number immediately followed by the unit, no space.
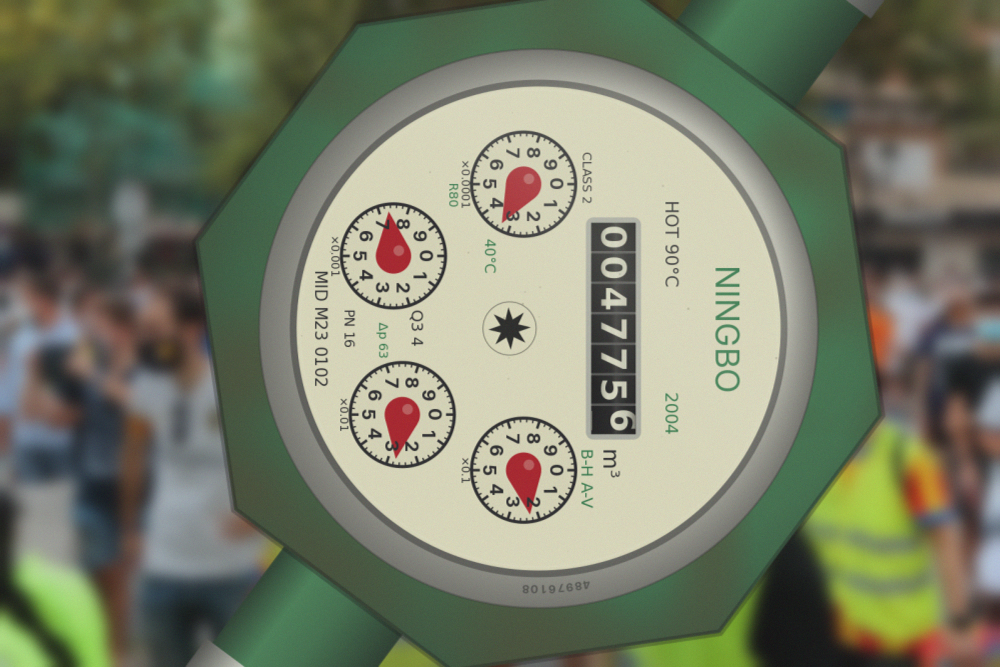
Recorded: 47756.2273m³
